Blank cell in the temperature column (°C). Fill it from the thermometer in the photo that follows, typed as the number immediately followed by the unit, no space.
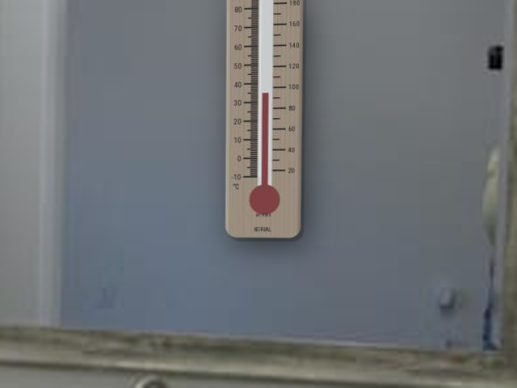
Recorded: 35°C
